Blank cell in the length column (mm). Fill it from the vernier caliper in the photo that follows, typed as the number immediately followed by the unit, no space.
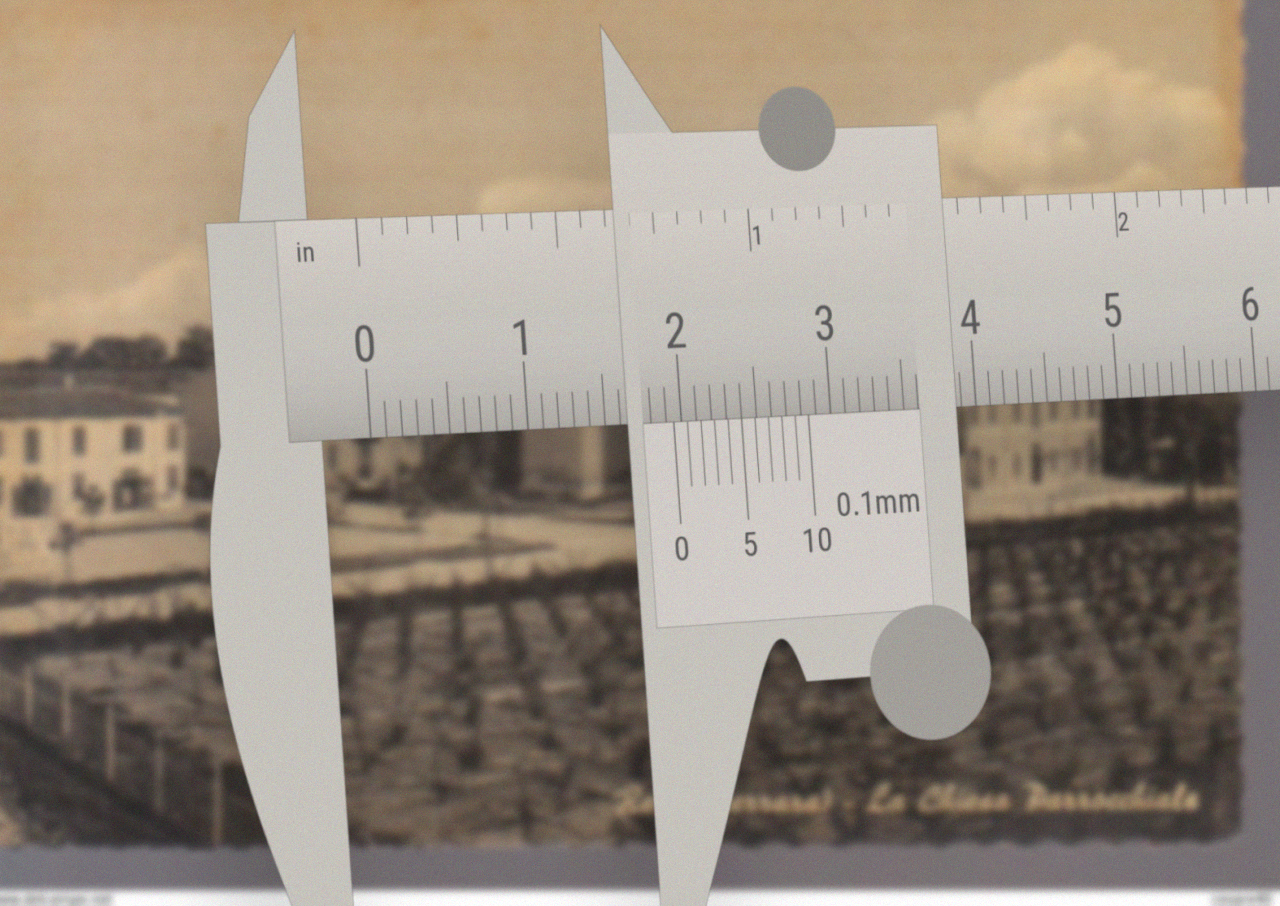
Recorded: 19.5mm
